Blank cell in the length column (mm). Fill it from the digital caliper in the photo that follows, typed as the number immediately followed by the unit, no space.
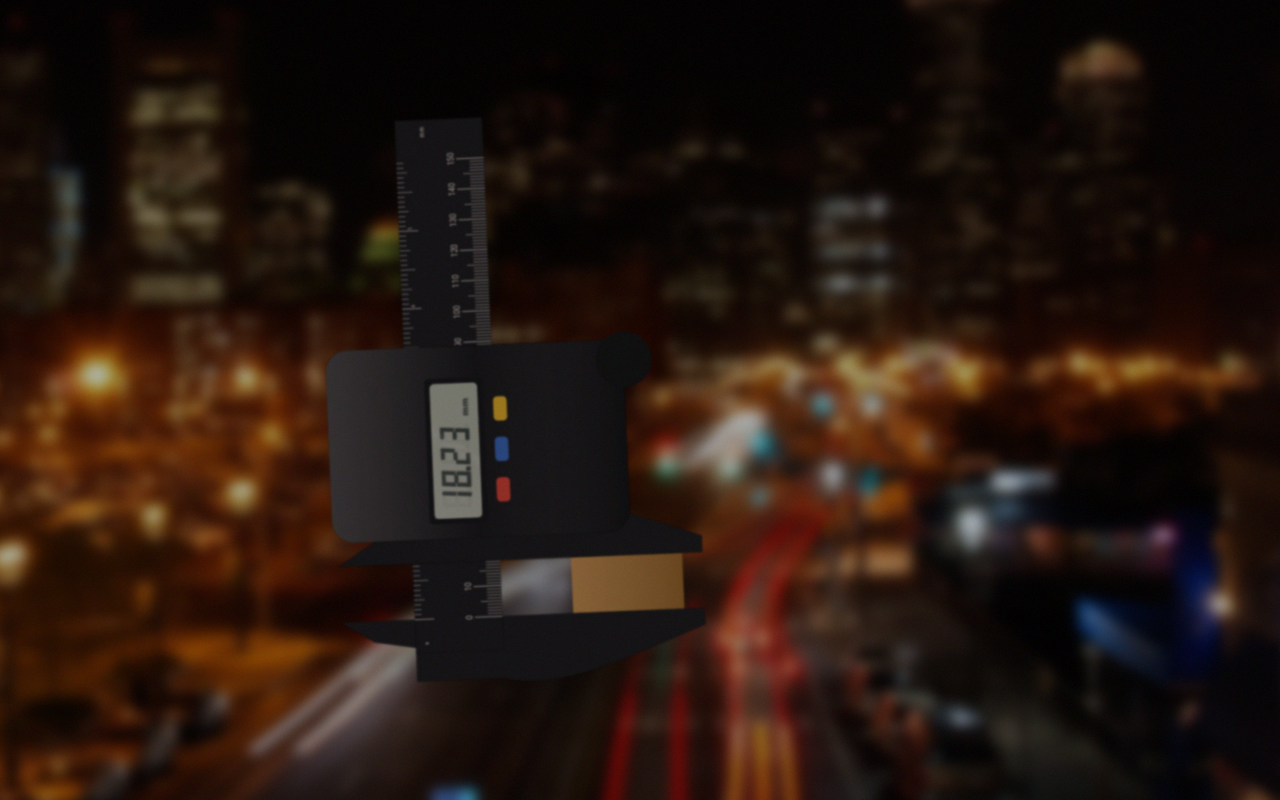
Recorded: 18.23mm
